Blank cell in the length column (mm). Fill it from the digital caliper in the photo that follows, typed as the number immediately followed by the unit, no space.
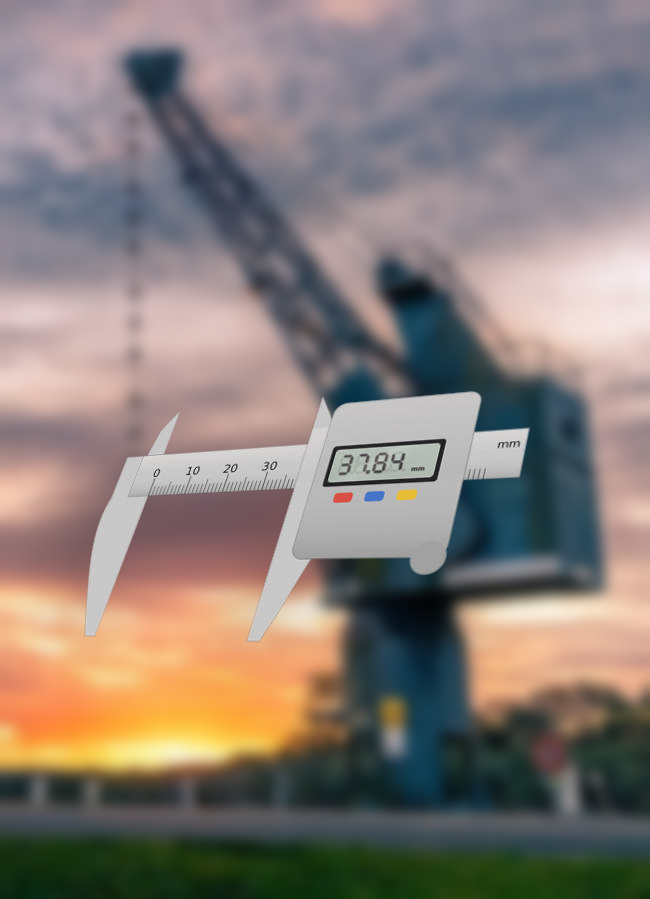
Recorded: 37.84mm
